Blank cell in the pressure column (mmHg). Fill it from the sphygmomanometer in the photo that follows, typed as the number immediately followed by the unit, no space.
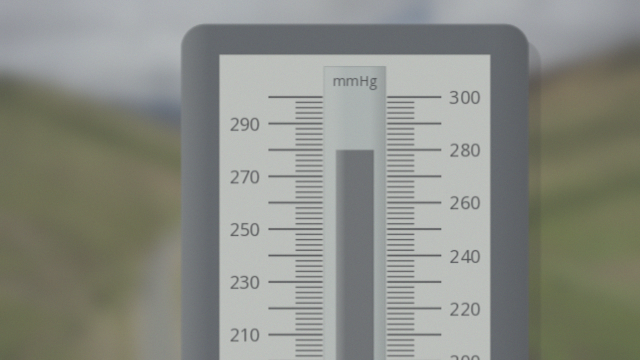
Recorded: 280mmHg
